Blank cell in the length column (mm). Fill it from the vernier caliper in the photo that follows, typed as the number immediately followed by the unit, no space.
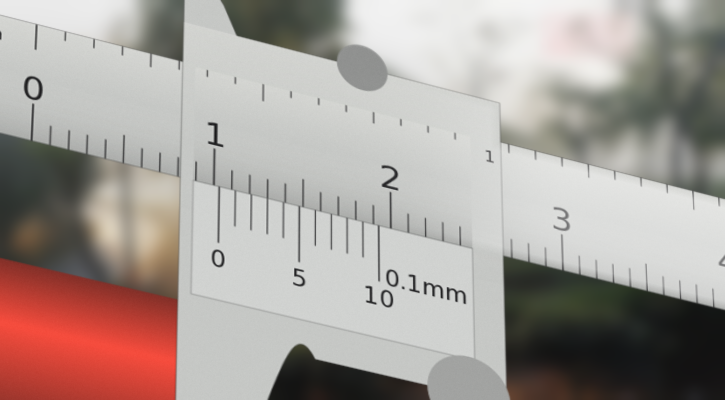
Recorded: 10.3mm
